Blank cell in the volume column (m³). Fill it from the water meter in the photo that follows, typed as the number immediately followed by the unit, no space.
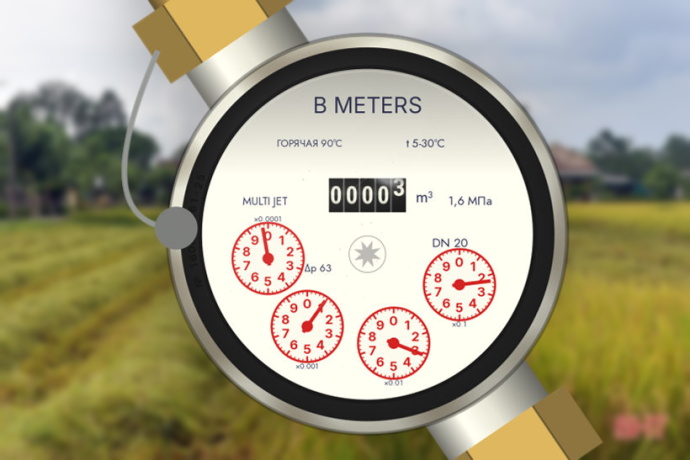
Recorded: 3.2309m³
